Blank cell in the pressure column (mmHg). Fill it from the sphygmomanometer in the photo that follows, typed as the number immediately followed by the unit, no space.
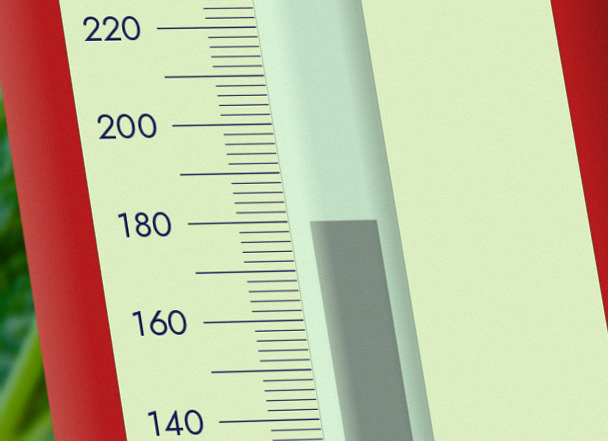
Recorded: 180mmHg
